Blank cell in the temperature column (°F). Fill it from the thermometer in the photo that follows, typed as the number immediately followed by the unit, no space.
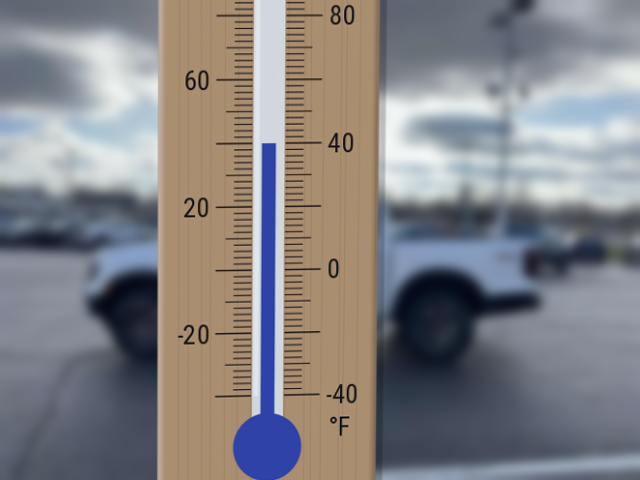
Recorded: 40°F
